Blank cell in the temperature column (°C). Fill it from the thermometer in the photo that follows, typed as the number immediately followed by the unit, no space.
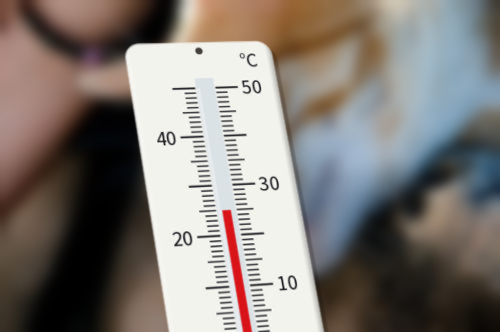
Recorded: 25°C
